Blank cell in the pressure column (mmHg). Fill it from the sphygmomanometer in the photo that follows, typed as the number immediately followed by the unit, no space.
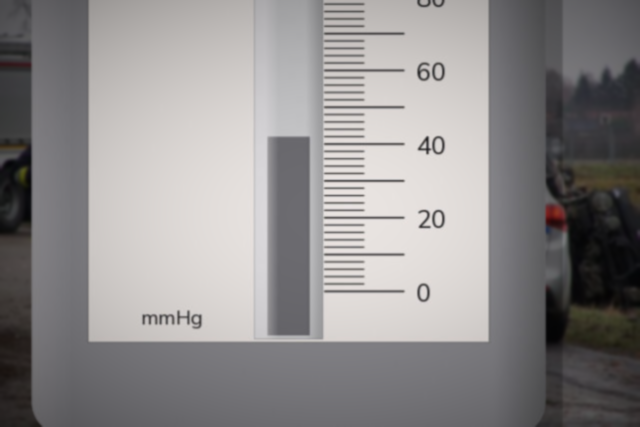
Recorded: 42mmHg
